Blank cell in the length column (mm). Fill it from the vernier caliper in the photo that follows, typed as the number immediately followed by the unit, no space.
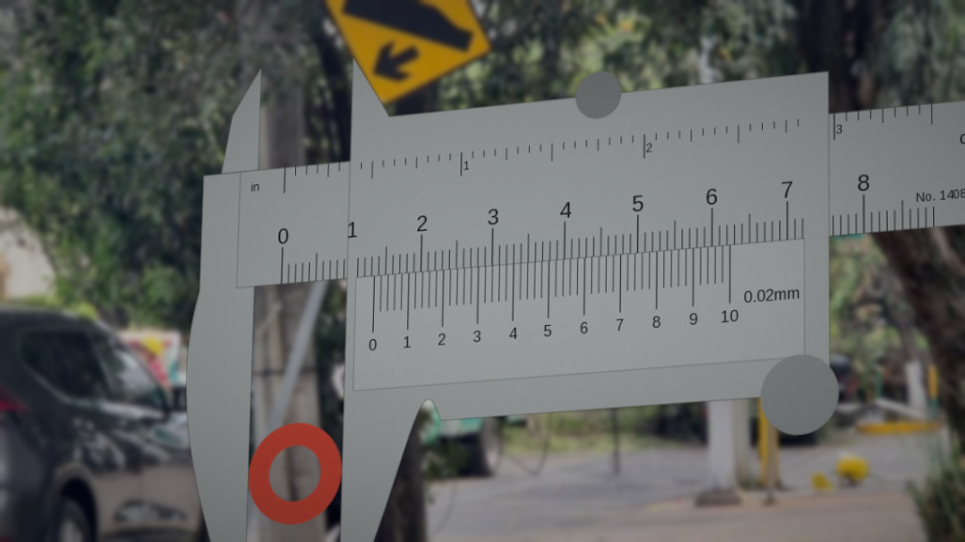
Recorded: 13.4mm
